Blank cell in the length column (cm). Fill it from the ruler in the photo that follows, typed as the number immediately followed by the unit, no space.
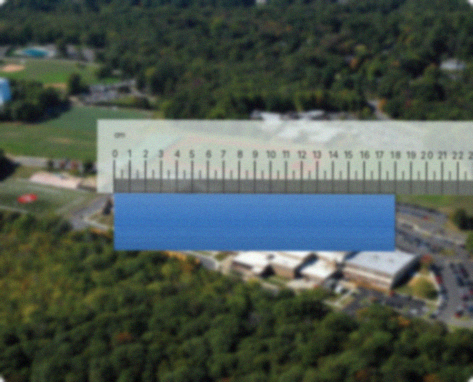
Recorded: 18cm
